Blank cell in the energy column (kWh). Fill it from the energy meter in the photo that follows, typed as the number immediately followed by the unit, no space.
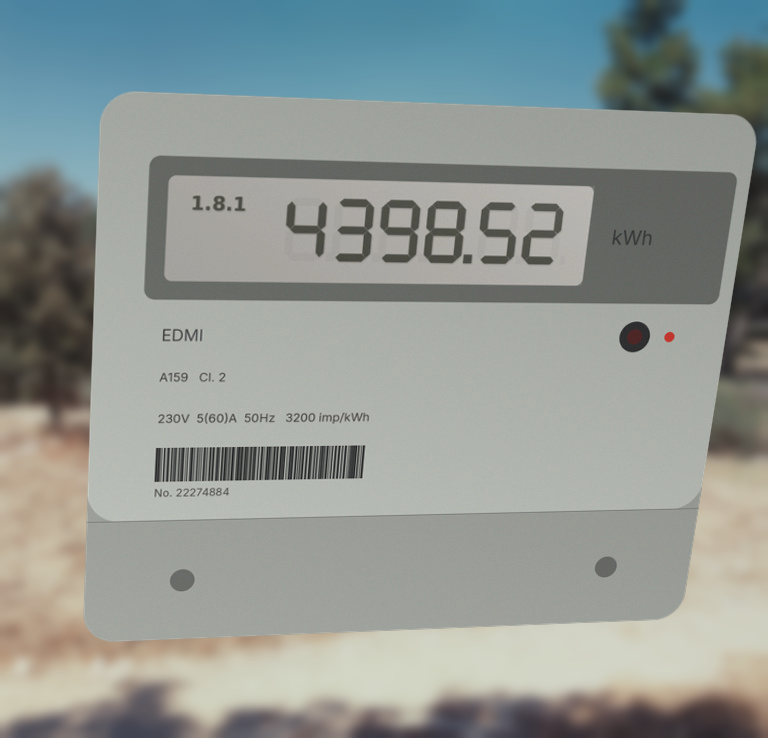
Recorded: 4398.52kWh
